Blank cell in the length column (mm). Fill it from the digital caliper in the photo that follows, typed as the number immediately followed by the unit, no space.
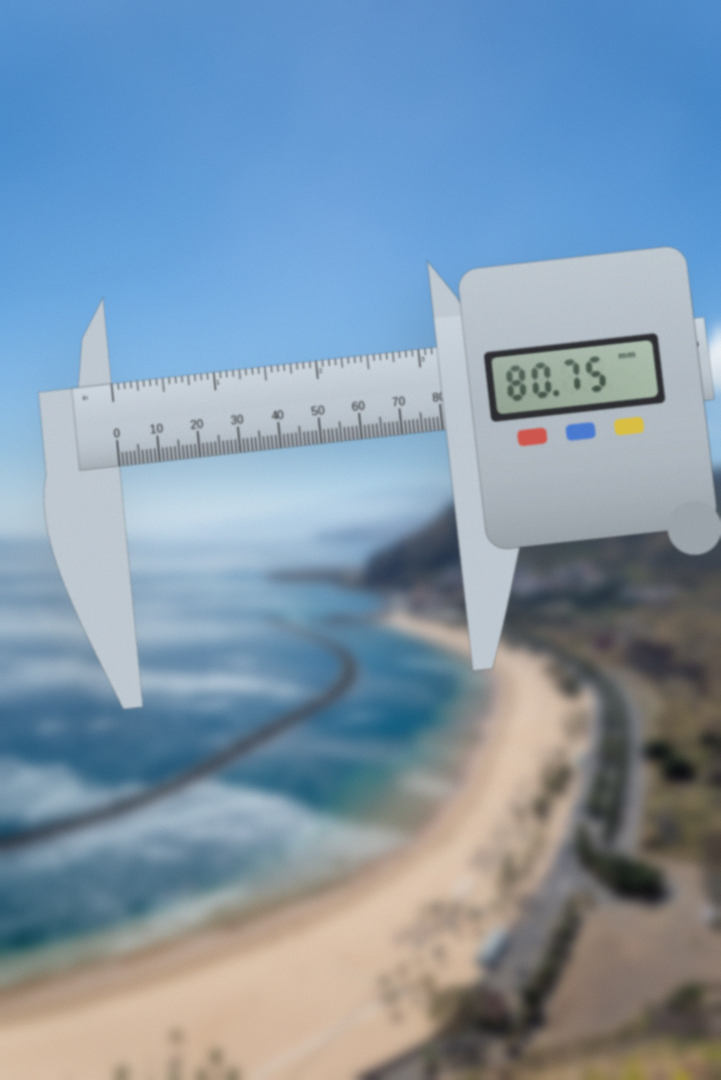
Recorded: 80.75mm
